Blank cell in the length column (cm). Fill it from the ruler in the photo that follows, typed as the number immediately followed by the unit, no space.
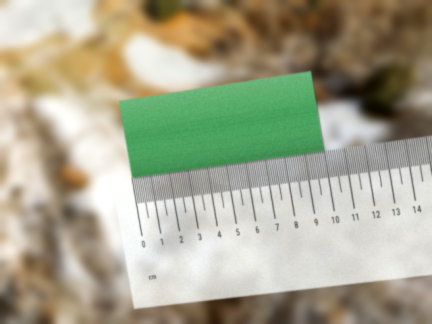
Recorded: 10cm
